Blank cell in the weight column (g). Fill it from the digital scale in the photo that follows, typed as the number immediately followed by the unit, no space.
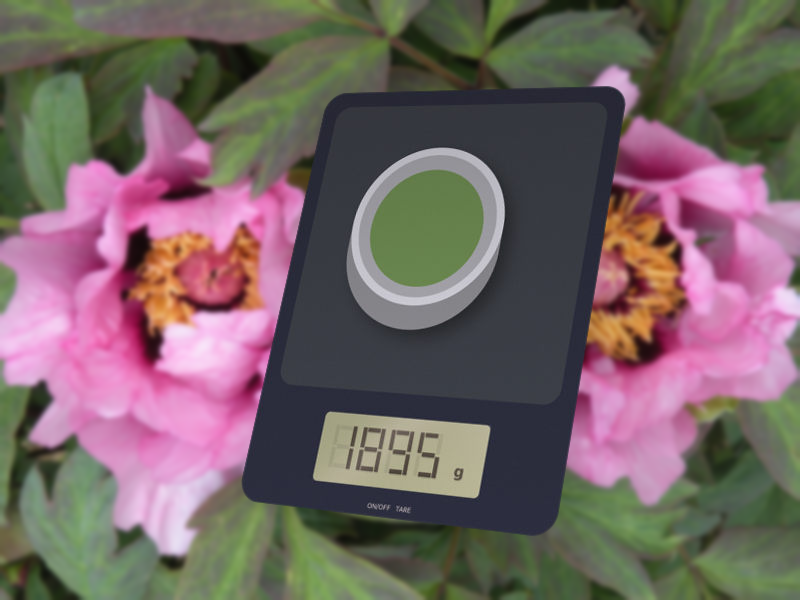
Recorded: 1895g
